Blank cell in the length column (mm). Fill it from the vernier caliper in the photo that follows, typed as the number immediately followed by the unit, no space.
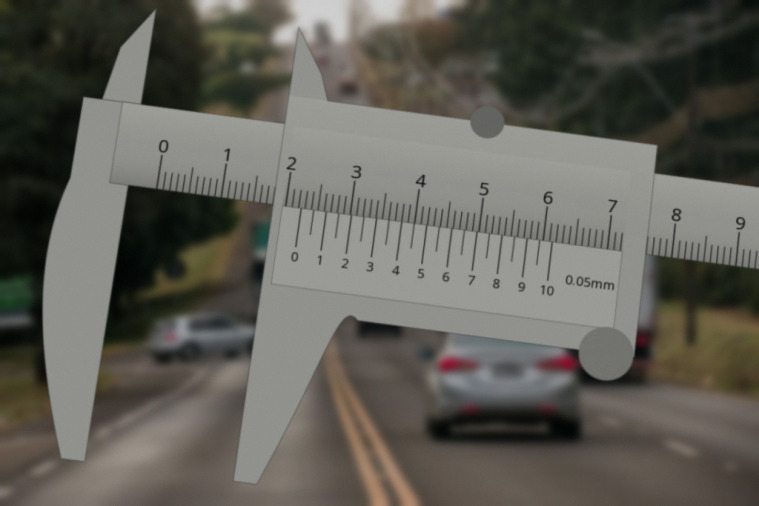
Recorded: 22.4mm
